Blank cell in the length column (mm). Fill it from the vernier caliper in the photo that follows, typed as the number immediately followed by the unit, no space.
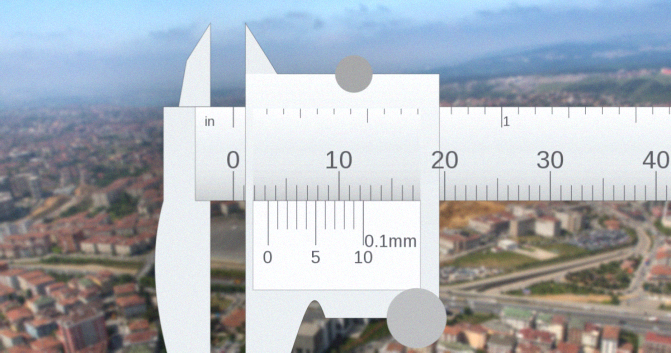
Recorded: 3.3mm
